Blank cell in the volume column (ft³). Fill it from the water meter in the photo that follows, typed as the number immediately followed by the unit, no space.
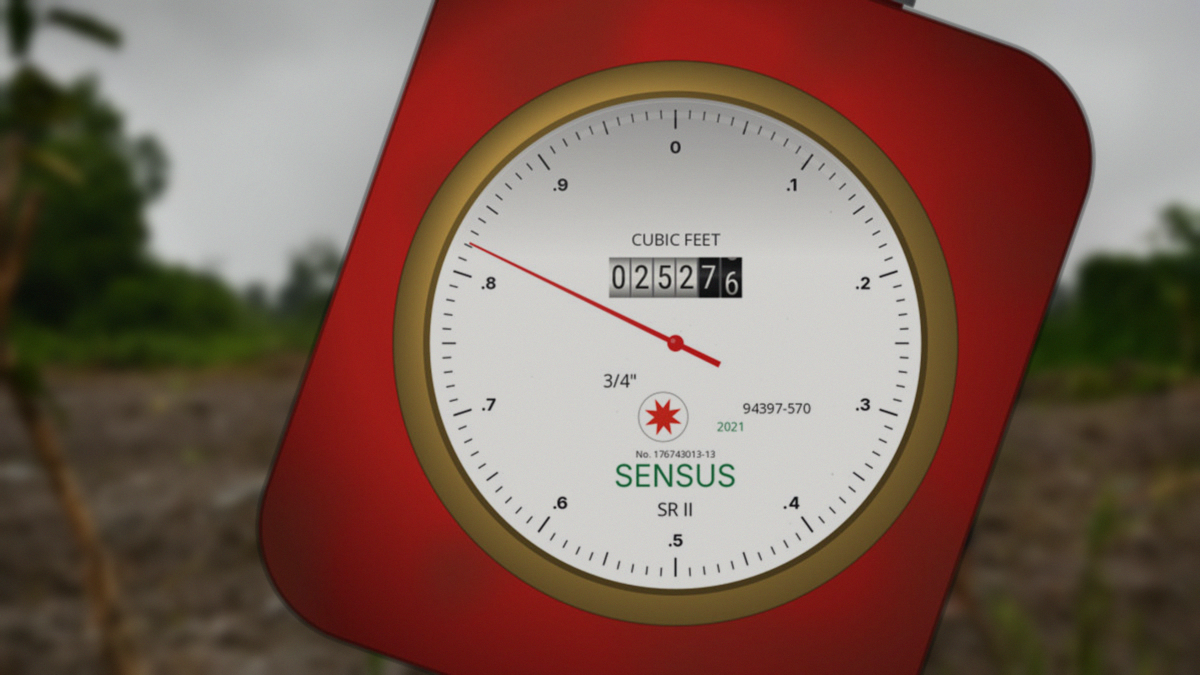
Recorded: 25275.82ft³
